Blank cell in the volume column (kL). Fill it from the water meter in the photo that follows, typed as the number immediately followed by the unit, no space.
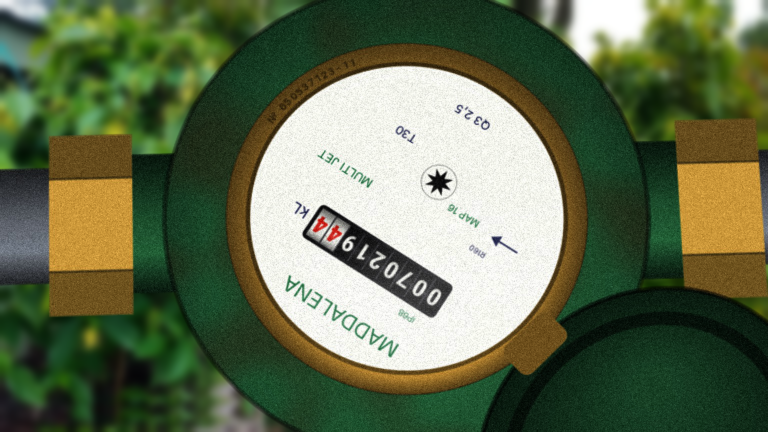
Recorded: 70219.44kL
